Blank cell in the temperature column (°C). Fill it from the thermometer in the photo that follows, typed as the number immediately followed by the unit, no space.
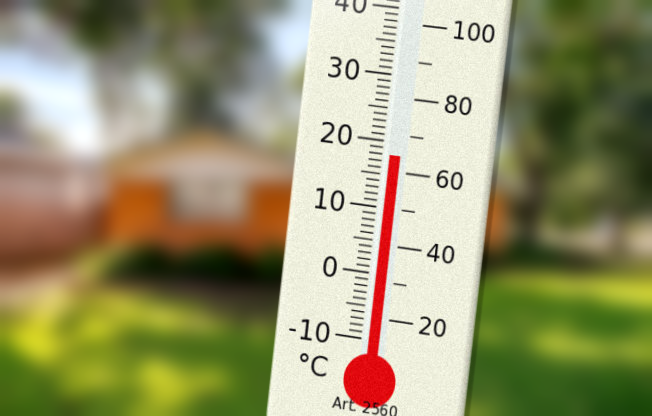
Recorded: 18°C
